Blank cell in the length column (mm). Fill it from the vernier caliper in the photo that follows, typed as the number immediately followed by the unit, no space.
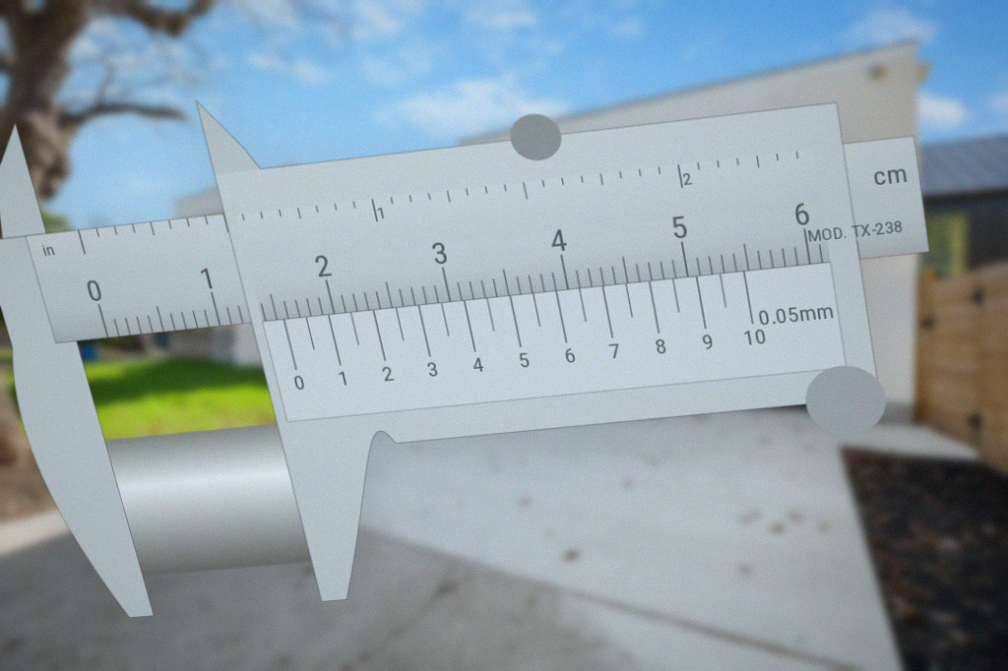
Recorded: 15.6mm
